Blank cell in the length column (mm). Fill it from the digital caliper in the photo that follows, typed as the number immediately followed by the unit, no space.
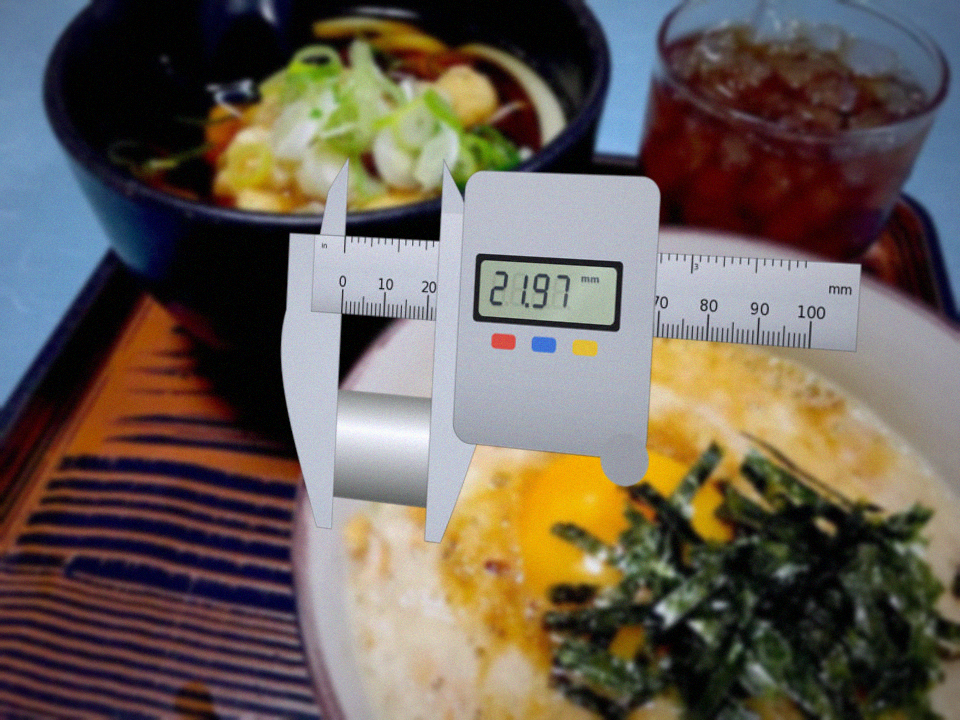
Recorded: 21.97mm
